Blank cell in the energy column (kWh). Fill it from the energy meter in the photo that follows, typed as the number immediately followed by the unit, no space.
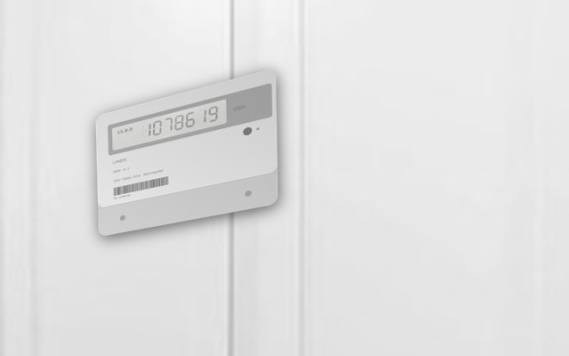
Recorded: 1078619kWh
